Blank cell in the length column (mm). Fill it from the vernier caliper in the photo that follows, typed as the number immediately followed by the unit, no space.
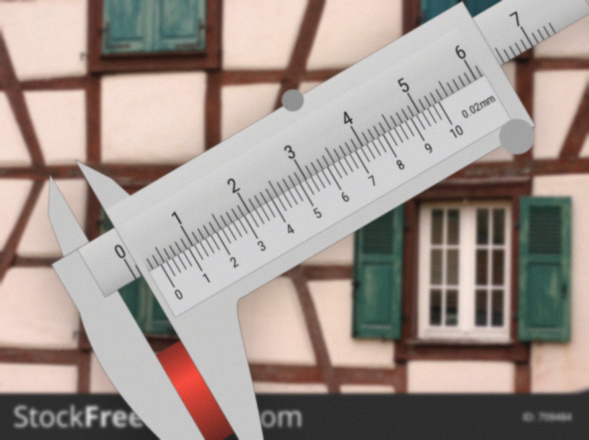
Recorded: 4.4mm
